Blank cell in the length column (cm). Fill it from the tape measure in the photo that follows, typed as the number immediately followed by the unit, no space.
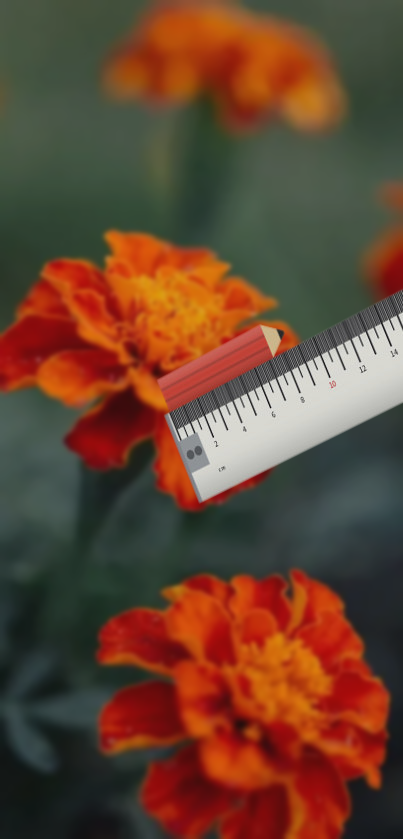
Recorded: 8.5cm
